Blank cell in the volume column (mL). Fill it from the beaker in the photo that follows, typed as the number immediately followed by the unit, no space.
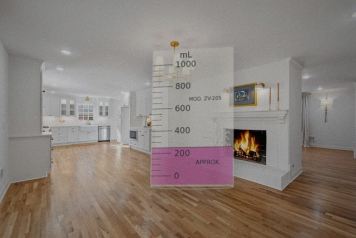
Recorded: 250mL
